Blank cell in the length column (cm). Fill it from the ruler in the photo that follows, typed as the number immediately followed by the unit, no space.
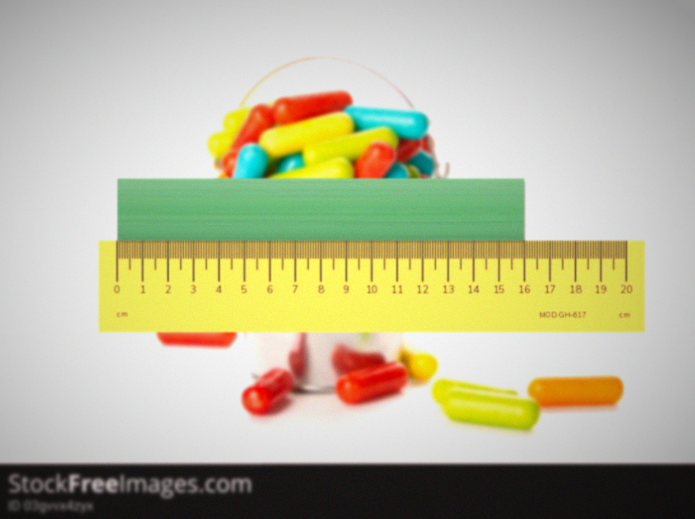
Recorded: 16cm
